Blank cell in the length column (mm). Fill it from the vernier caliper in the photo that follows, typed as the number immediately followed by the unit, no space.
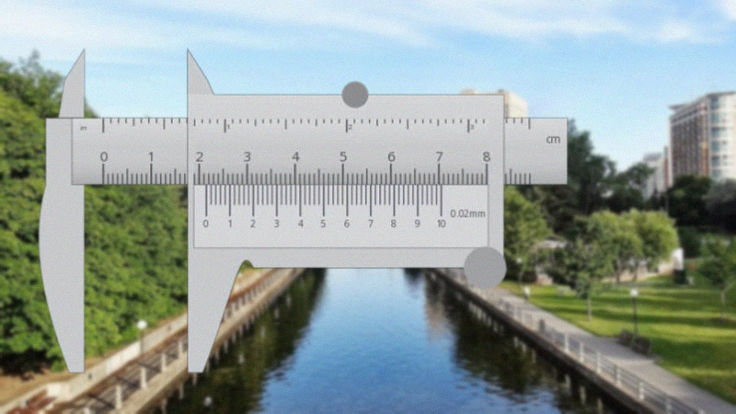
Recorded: 21.5mm
